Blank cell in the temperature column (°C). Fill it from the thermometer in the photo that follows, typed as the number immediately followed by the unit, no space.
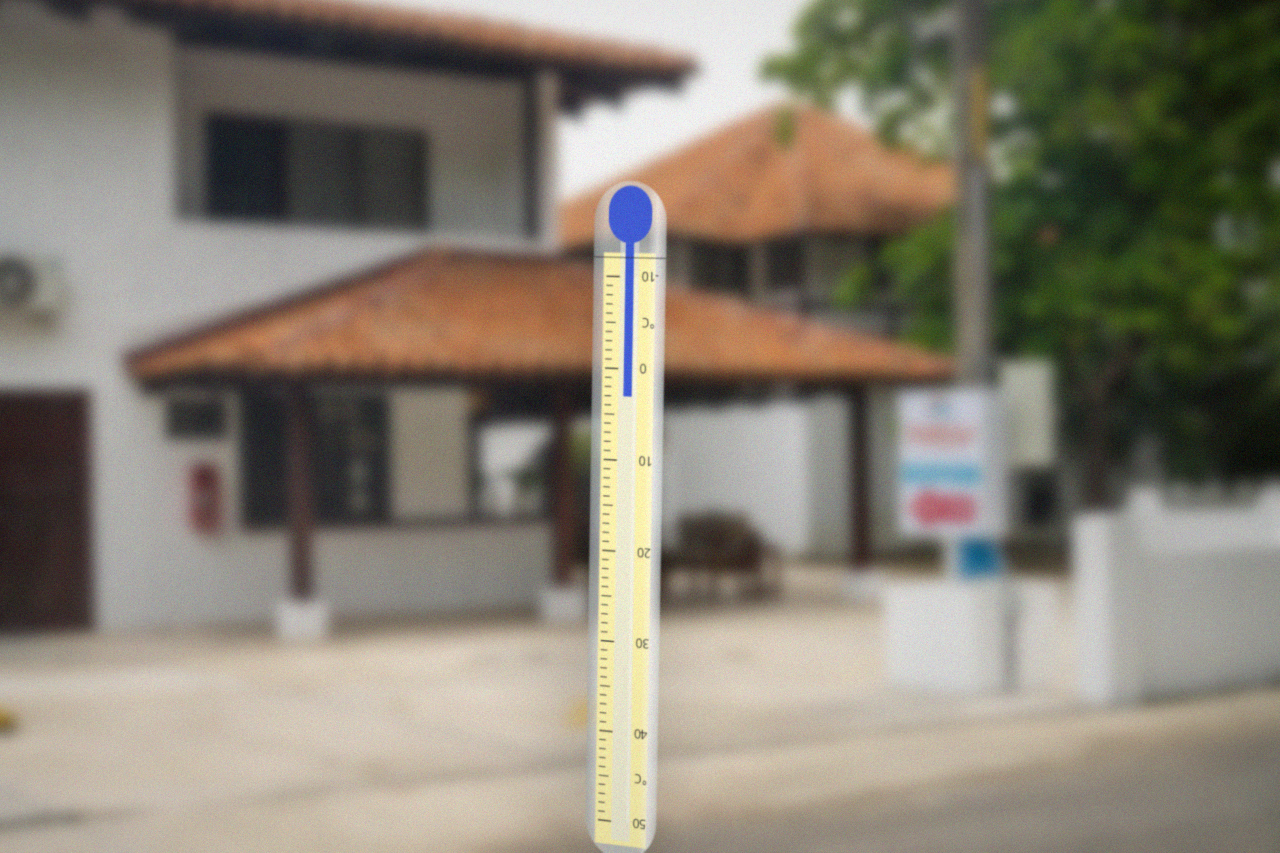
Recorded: 3°C
